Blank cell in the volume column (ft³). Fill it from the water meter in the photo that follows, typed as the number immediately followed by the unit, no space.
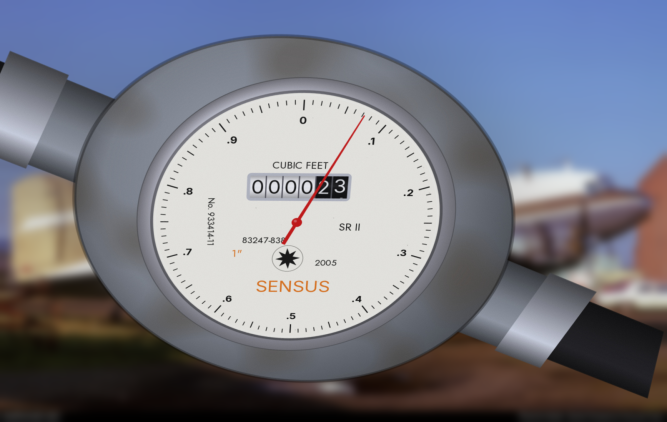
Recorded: 23.07ft³
